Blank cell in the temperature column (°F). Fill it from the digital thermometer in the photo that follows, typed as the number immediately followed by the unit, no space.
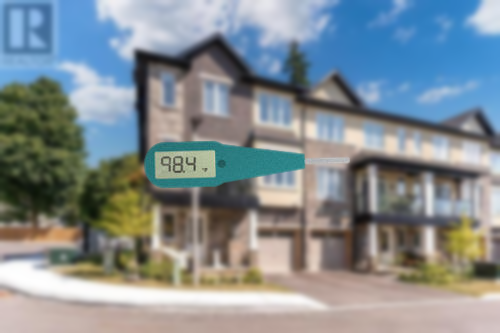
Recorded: 98.4°F
